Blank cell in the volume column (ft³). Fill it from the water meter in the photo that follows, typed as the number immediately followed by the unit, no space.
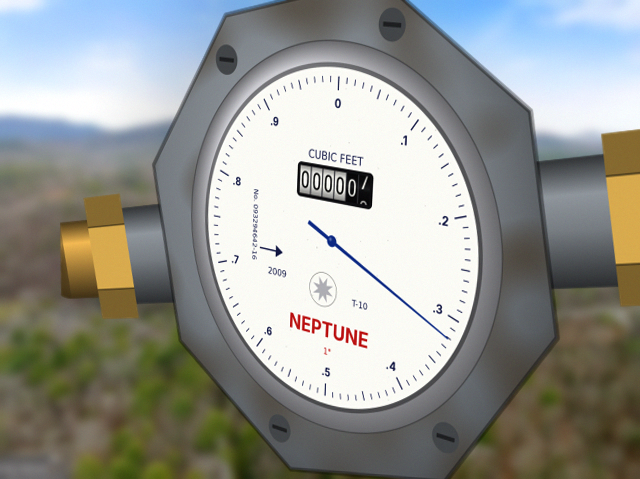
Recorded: 7.32ft³
